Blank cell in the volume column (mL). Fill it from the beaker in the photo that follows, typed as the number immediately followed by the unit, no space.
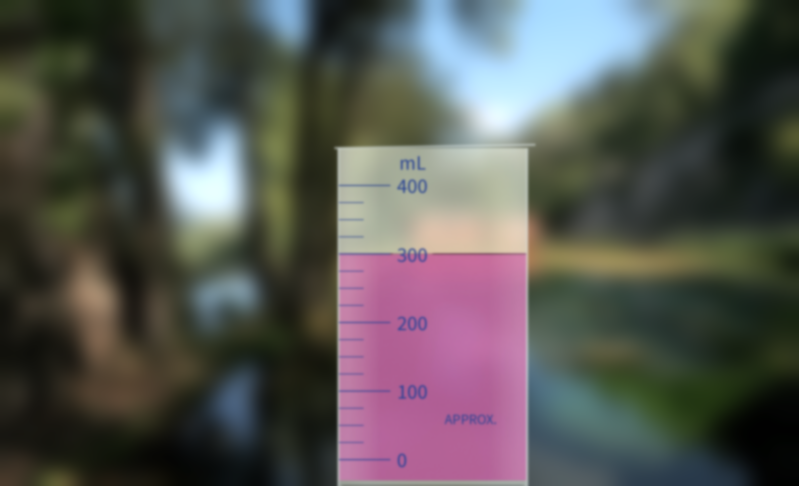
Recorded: 300mL
